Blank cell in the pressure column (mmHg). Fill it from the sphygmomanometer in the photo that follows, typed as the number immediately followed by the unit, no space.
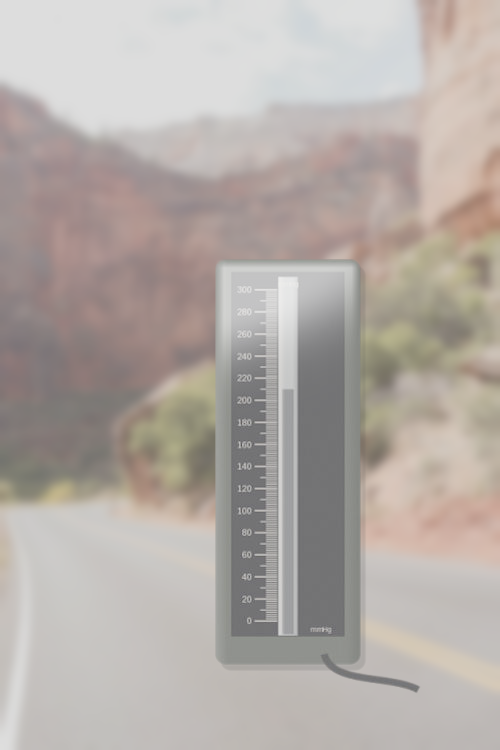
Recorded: 210mmHg
